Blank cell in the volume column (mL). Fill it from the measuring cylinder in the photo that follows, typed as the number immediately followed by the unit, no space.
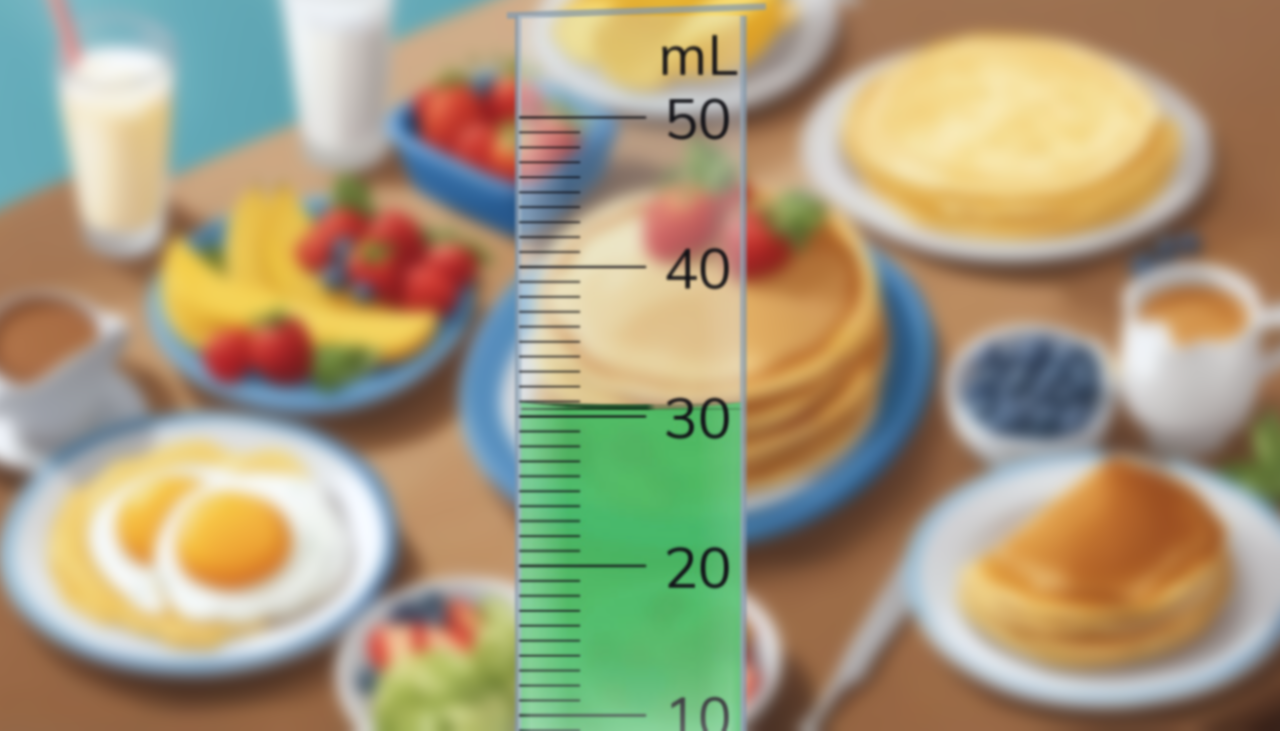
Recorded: 30.5mL
